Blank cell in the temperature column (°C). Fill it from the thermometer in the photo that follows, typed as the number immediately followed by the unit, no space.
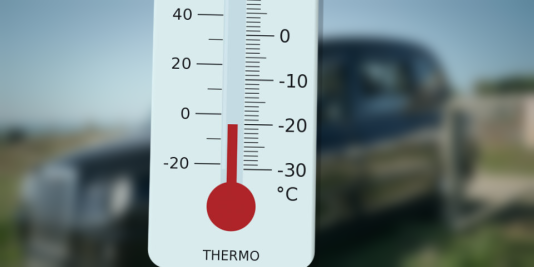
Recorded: -20°C
